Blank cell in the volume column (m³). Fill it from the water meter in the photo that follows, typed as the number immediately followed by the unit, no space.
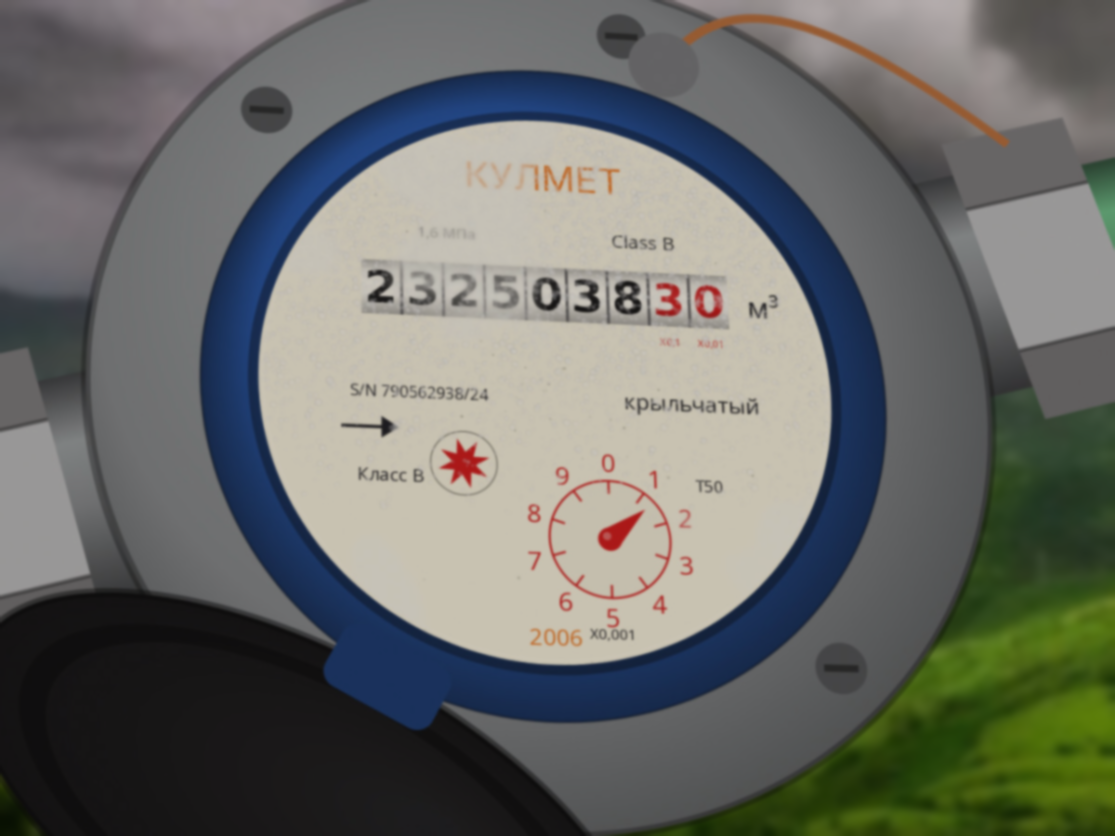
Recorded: 2325038.301m³
